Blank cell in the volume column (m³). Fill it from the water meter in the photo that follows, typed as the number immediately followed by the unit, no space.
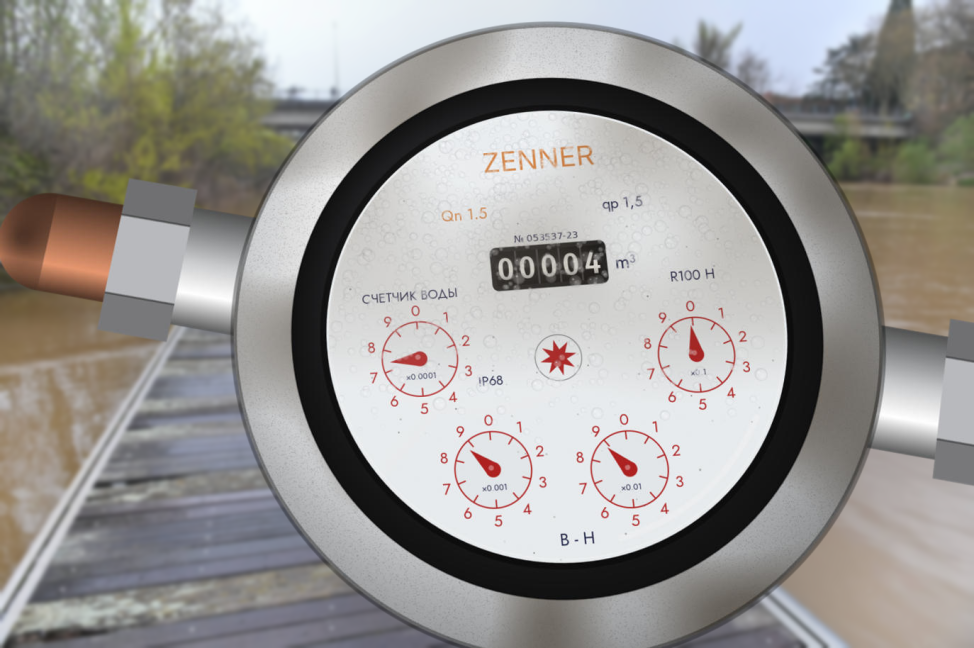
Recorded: 3.9887m³
